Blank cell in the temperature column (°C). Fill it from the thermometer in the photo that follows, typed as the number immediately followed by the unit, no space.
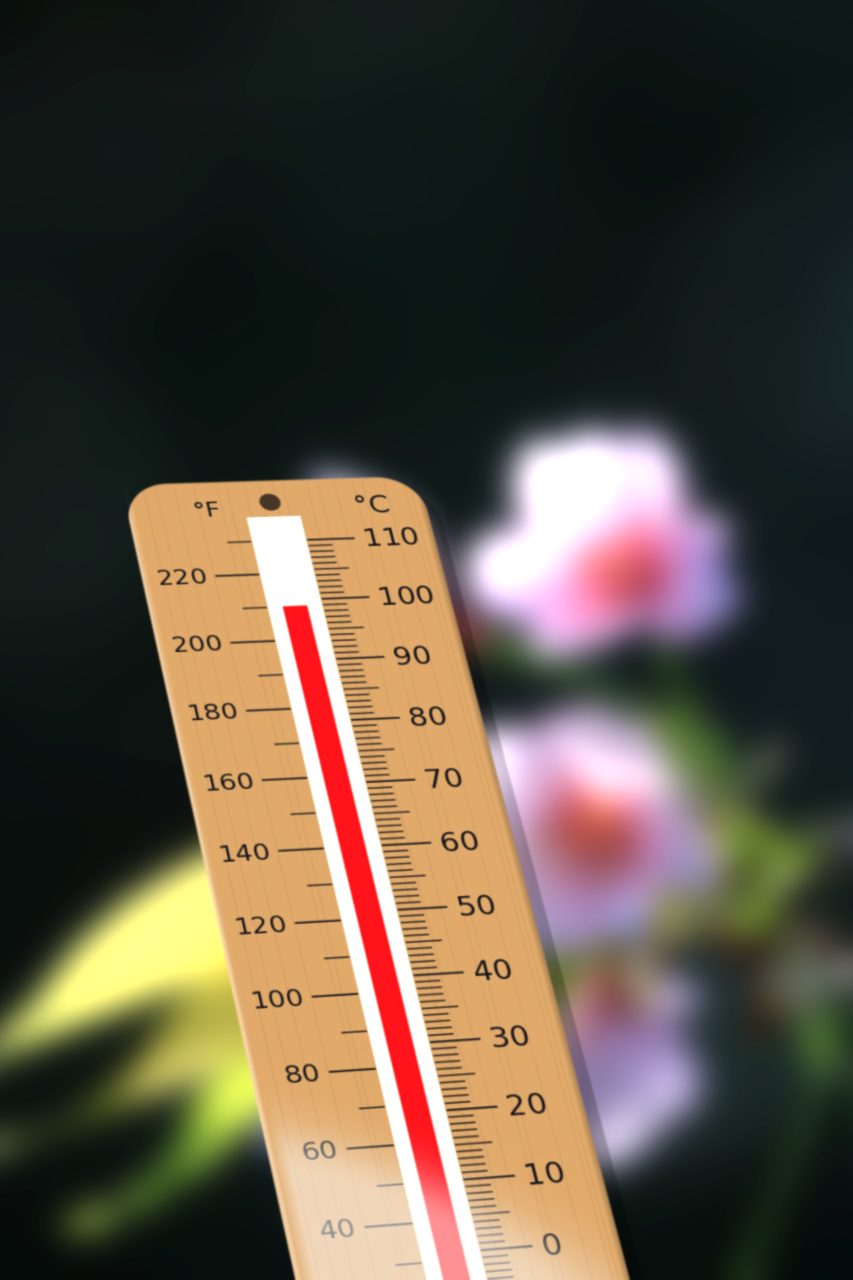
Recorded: 99°C
